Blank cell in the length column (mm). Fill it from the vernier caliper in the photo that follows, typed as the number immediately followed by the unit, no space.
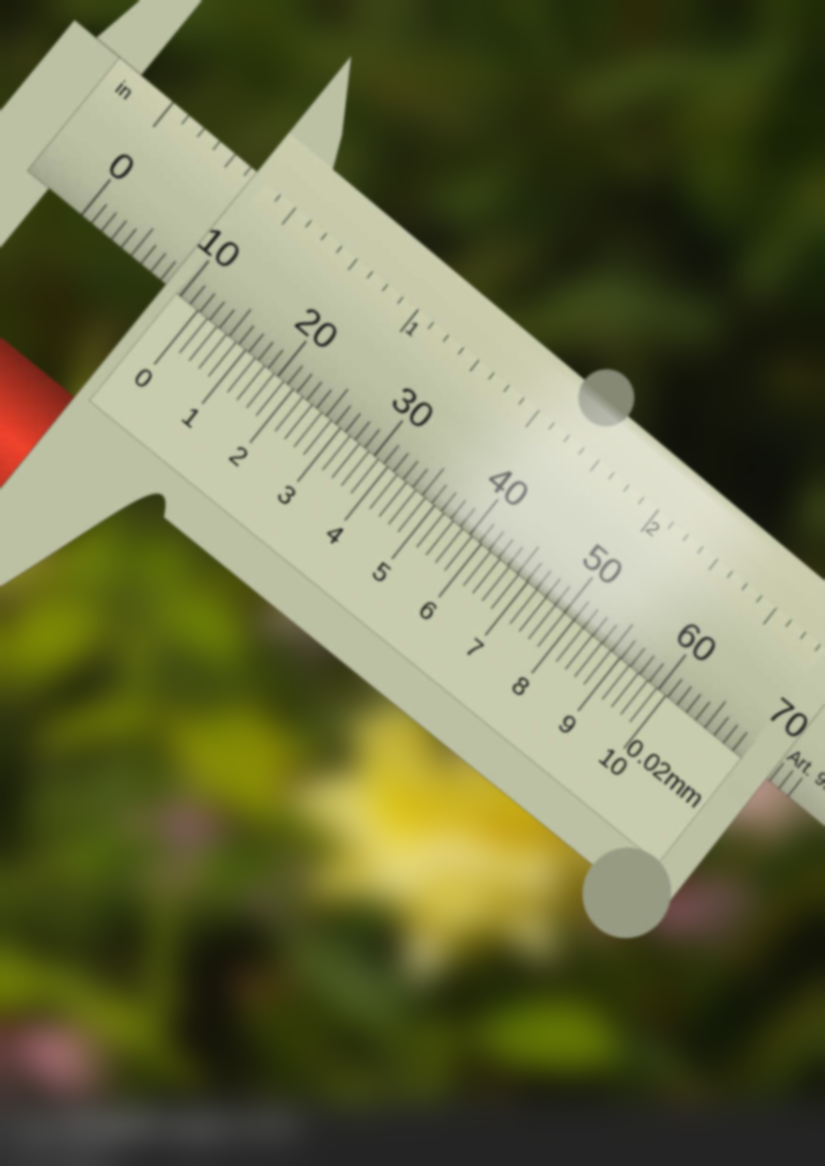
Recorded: 11.8mm
